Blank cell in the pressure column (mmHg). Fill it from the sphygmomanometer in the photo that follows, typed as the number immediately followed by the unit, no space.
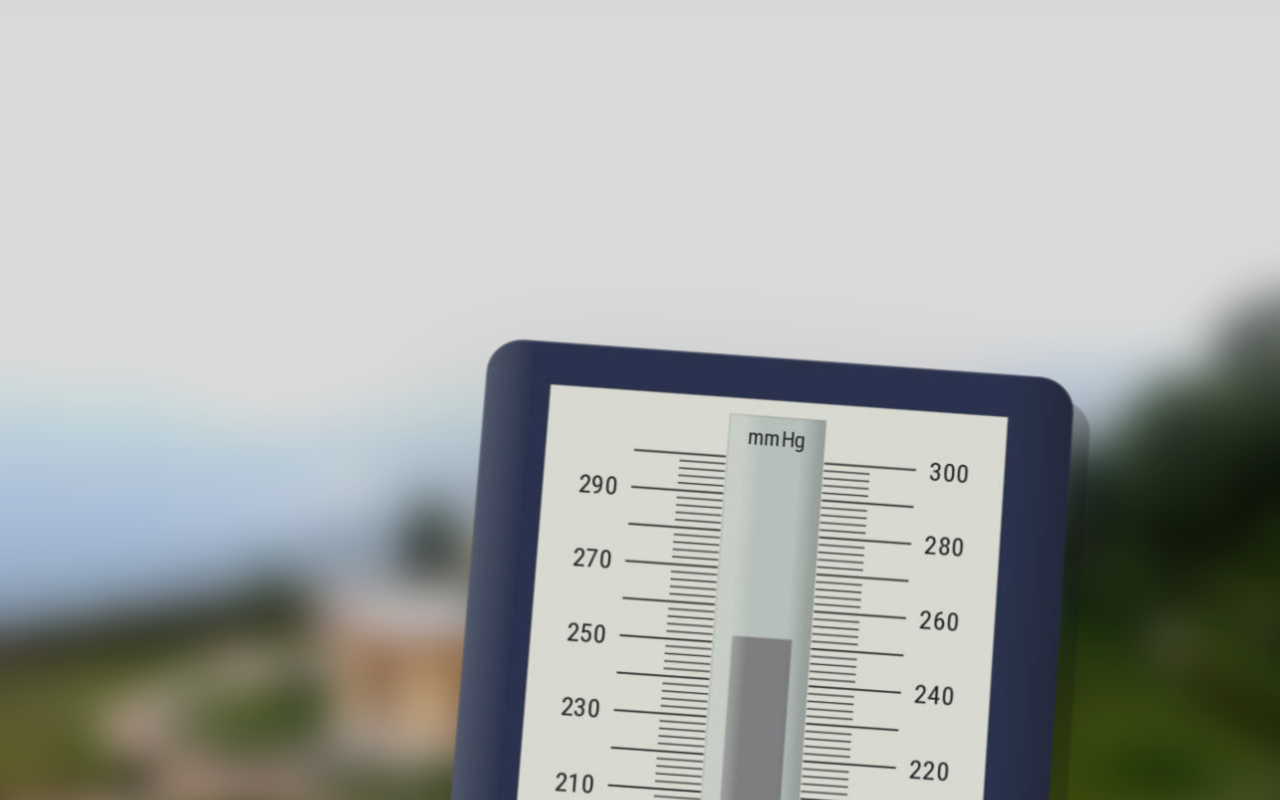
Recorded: 252mmHg
